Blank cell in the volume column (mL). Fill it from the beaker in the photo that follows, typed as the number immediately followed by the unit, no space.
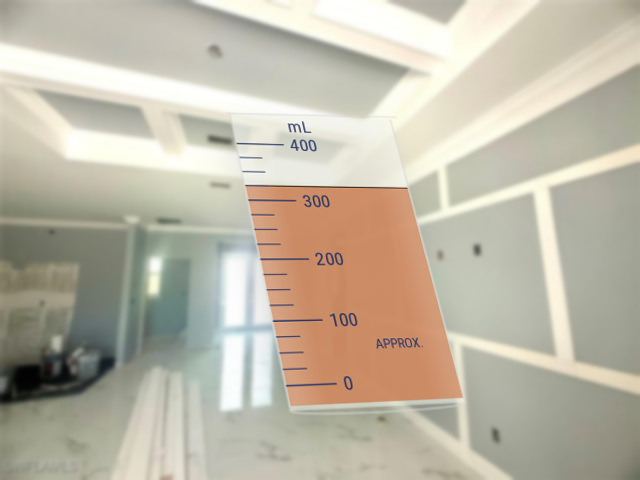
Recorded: 325mL
